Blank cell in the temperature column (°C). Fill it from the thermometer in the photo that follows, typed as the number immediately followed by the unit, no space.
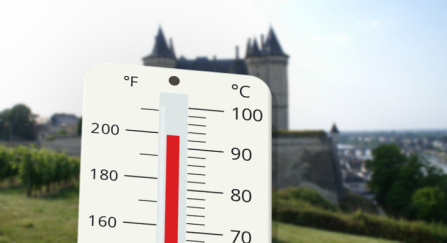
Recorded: 93°C
